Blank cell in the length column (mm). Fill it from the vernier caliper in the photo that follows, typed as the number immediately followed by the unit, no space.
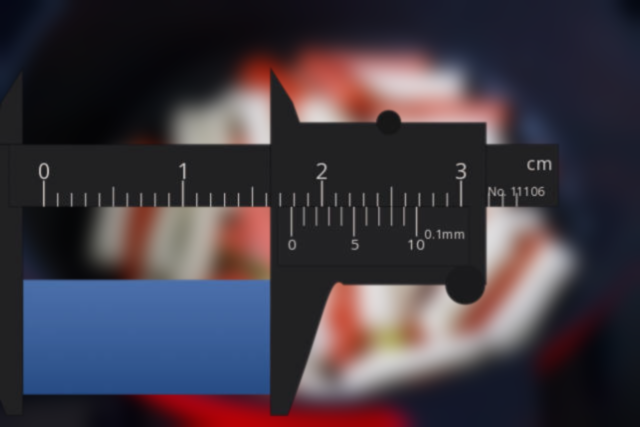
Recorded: 17.8mm
